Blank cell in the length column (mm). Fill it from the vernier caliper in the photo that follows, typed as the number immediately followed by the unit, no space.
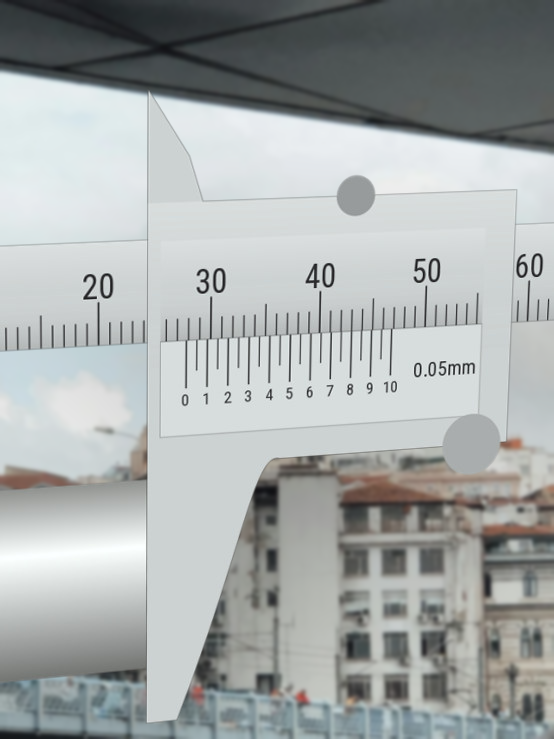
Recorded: 27.8mm
